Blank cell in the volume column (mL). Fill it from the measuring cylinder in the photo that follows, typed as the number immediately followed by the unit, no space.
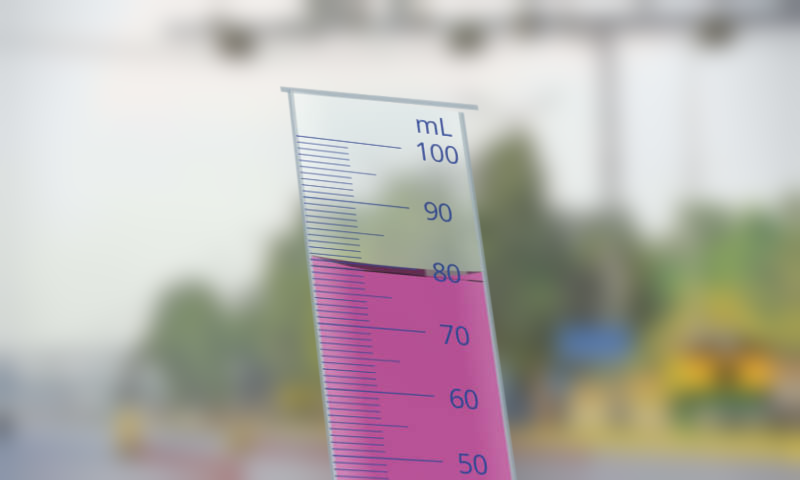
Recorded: 79mL
